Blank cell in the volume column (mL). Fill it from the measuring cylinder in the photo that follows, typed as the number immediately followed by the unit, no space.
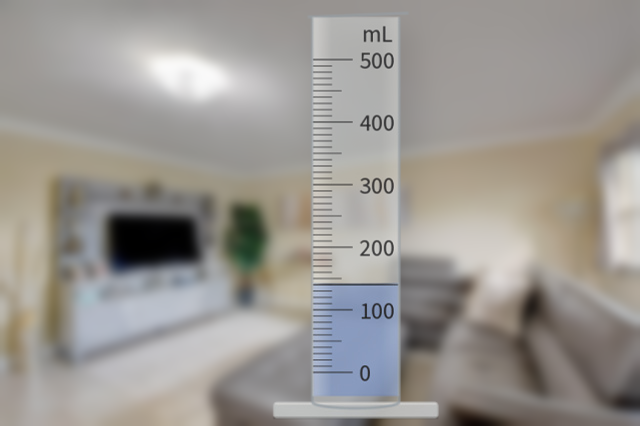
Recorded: 140mL
